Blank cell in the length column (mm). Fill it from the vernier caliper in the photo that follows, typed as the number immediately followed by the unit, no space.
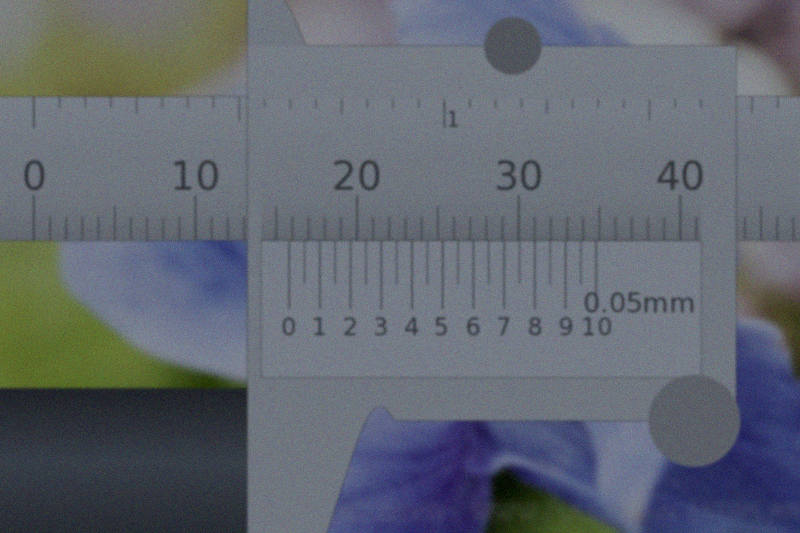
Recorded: 15.8mm
